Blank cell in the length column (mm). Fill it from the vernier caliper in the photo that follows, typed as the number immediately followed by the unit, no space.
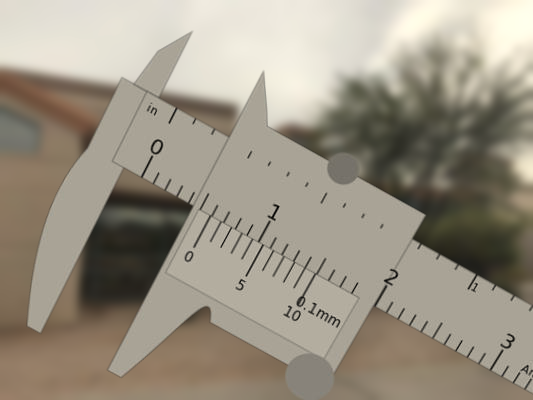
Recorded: 5.9mm
